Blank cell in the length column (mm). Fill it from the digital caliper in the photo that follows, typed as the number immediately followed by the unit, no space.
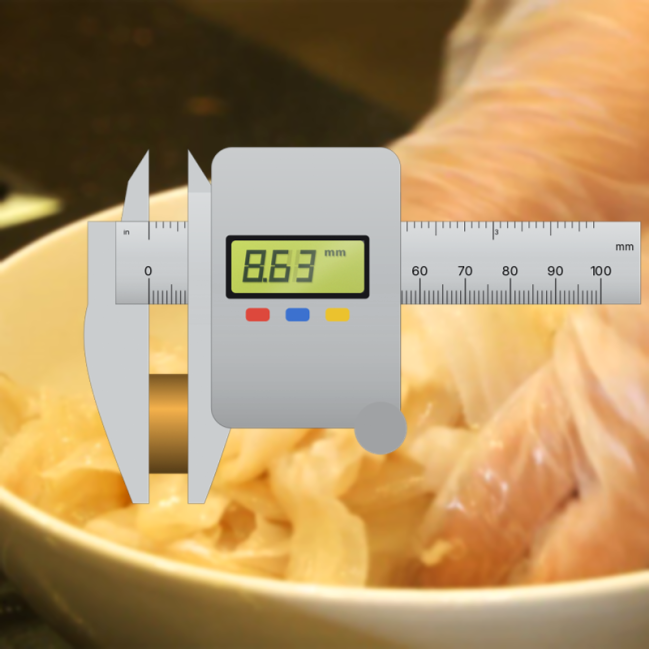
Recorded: 8.63mm
